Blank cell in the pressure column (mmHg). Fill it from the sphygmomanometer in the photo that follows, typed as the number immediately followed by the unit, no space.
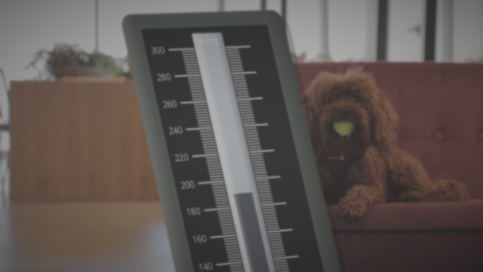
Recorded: 190mmHg
